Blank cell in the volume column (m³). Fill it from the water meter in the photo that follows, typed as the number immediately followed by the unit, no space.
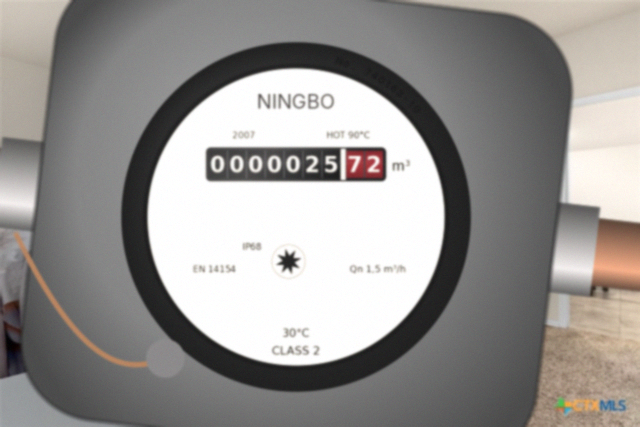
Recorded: 25.72m³
